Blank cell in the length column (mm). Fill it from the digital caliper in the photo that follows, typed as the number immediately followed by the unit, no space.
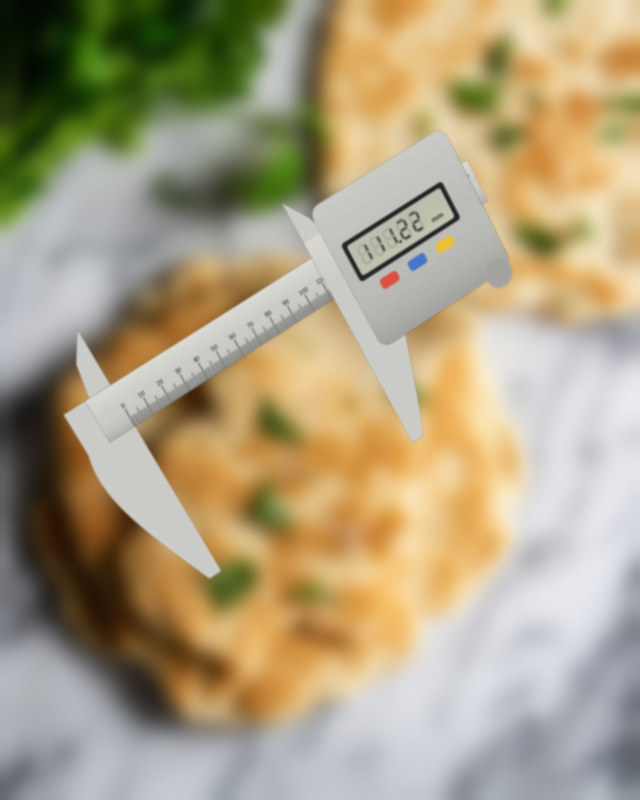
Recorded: 111.22mm
